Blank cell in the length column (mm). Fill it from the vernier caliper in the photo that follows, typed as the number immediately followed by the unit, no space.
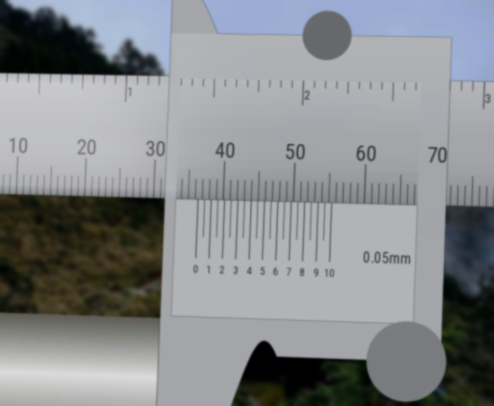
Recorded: 36.4mm
